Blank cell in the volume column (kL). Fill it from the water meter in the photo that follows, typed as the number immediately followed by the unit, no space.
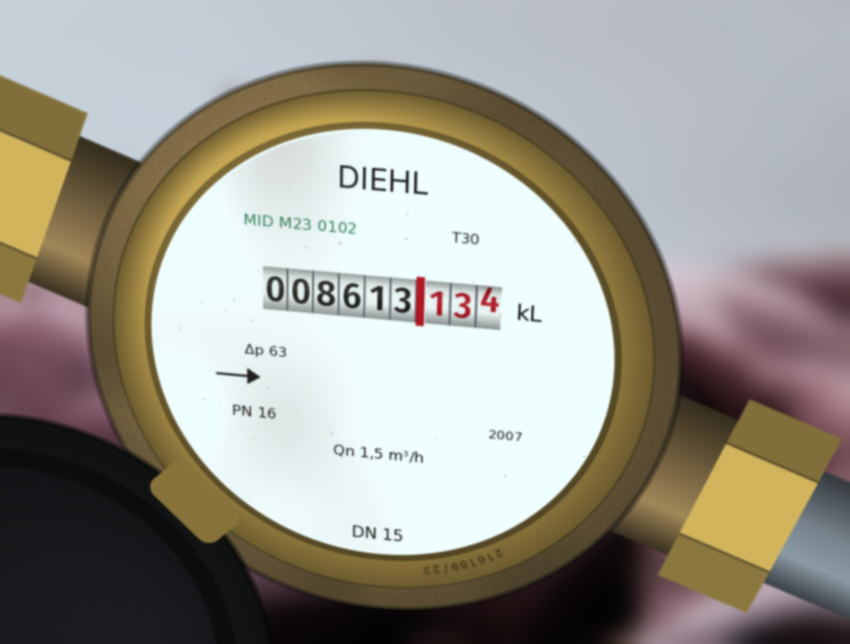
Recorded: 8613.134kL
